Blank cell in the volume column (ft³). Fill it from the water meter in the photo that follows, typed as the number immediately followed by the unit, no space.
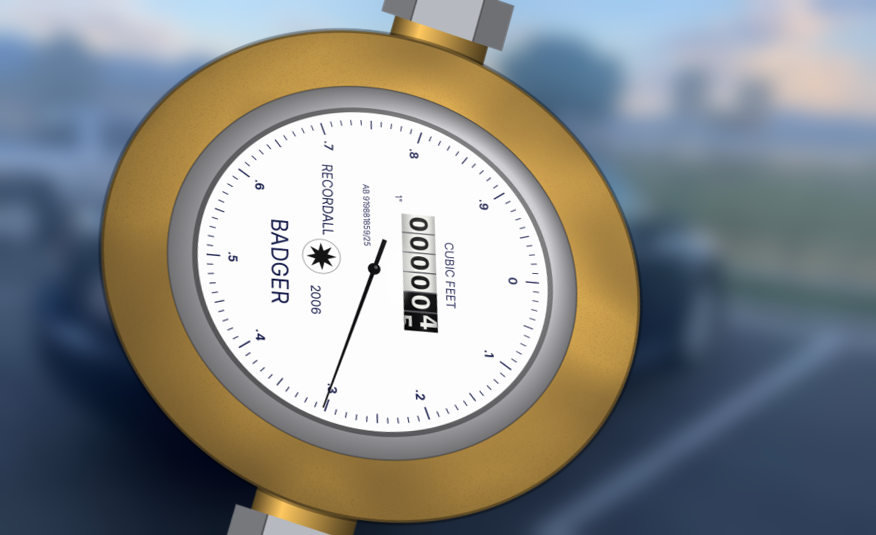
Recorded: 4.30ft³
